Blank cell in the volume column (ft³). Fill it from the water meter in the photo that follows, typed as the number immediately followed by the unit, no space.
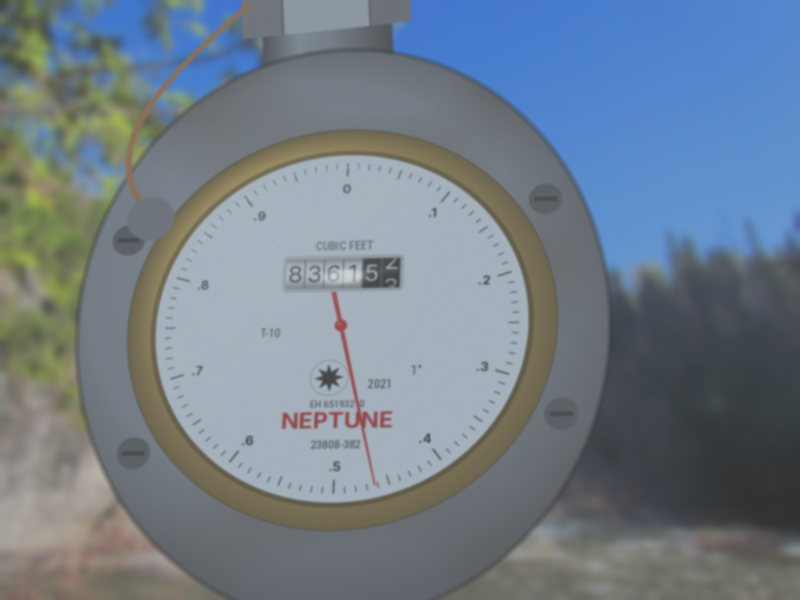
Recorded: 836152.46ft³
